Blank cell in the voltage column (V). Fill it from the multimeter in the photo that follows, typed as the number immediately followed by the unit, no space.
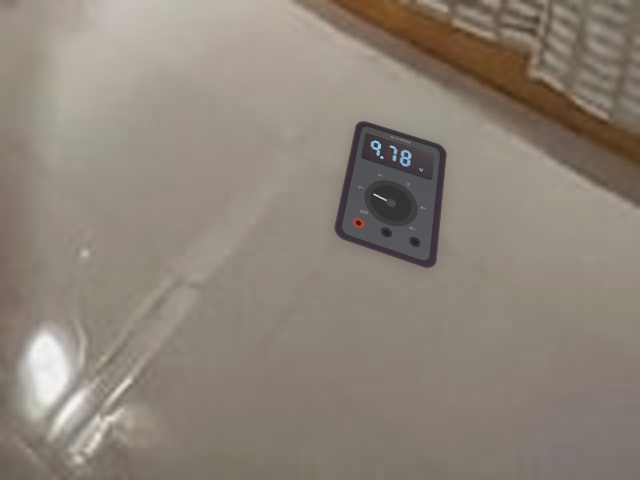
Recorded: 9.78V
